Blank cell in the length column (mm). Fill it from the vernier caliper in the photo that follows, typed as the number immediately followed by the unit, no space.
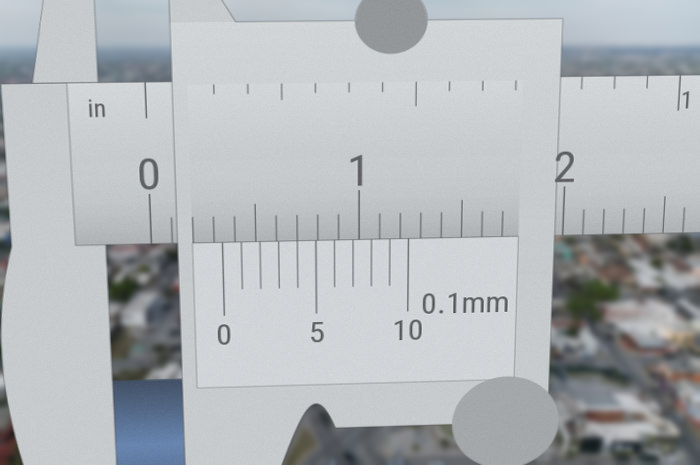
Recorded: 3.4mm
